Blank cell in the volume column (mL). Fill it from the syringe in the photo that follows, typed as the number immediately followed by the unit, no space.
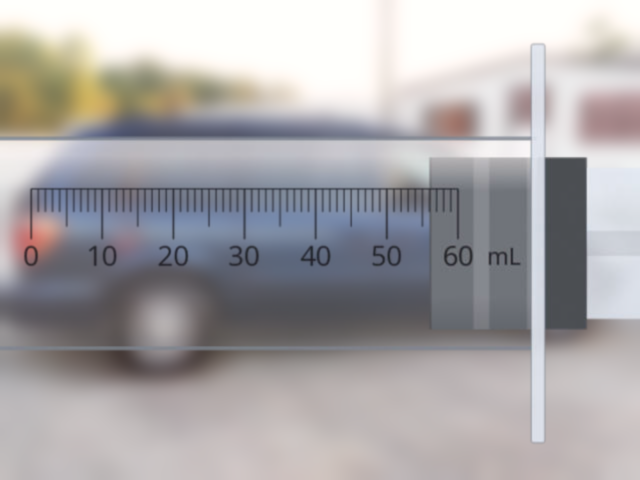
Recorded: 56mL
